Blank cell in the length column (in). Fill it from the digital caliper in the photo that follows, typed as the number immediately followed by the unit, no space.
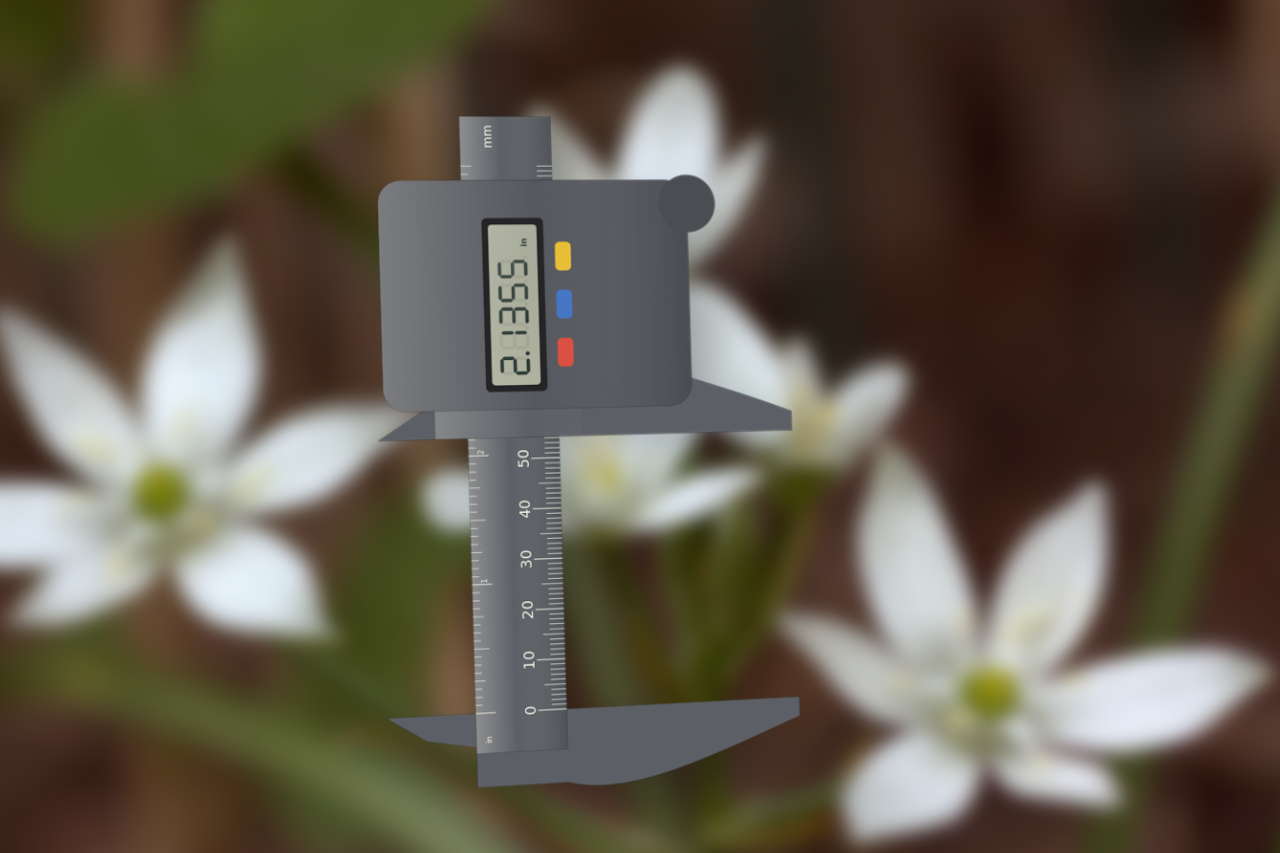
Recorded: 2.1355in
